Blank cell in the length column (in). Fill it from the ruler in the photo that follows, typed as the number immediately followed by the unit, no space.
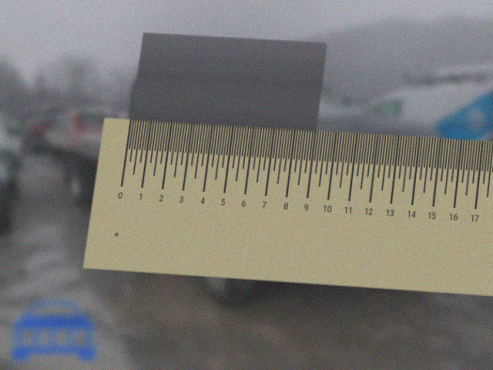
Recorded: 9in
